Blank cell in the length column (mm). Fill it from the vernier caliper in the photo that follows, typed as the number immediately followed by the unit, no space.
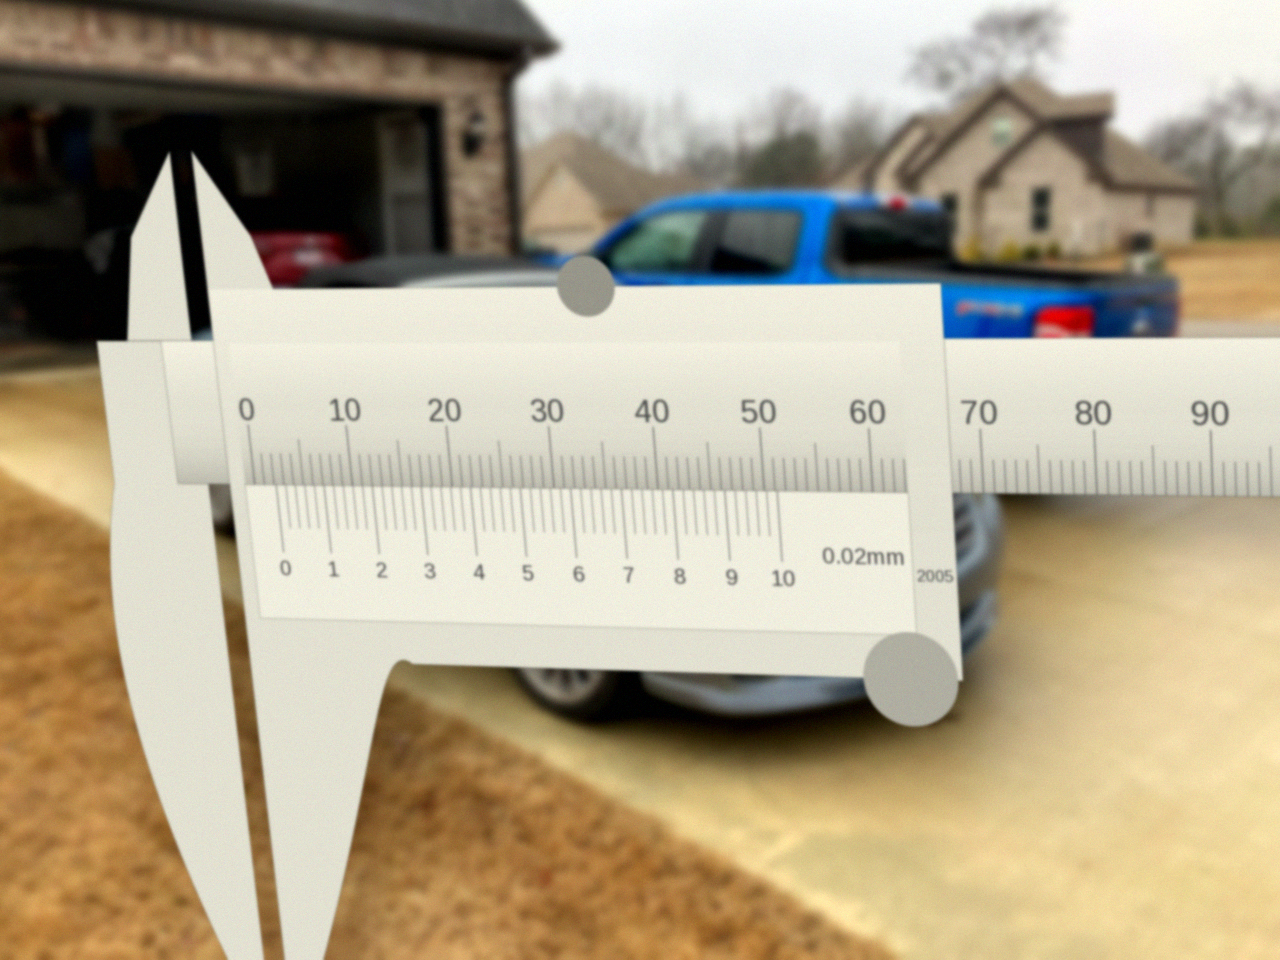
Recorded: 2.2mm
